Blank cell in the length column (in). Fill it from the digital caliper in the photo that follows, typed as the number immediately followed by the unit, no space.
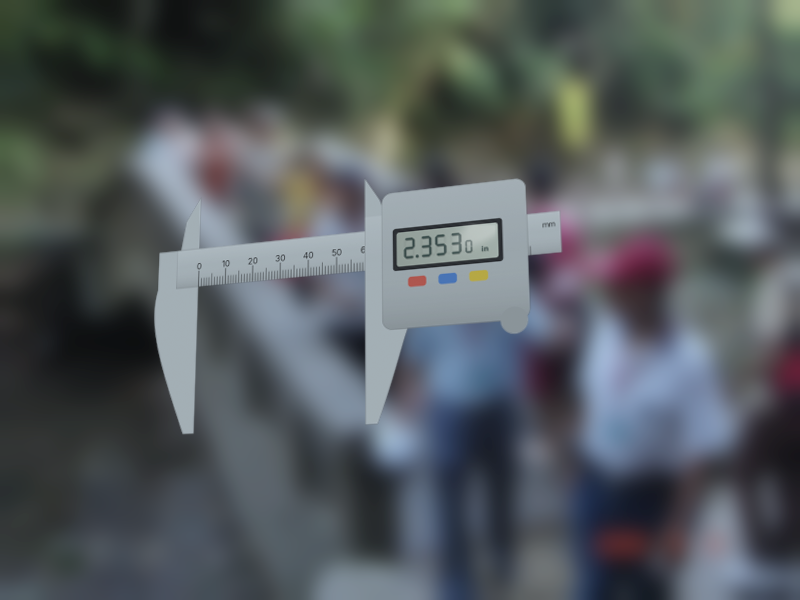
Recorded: 2.3530in
